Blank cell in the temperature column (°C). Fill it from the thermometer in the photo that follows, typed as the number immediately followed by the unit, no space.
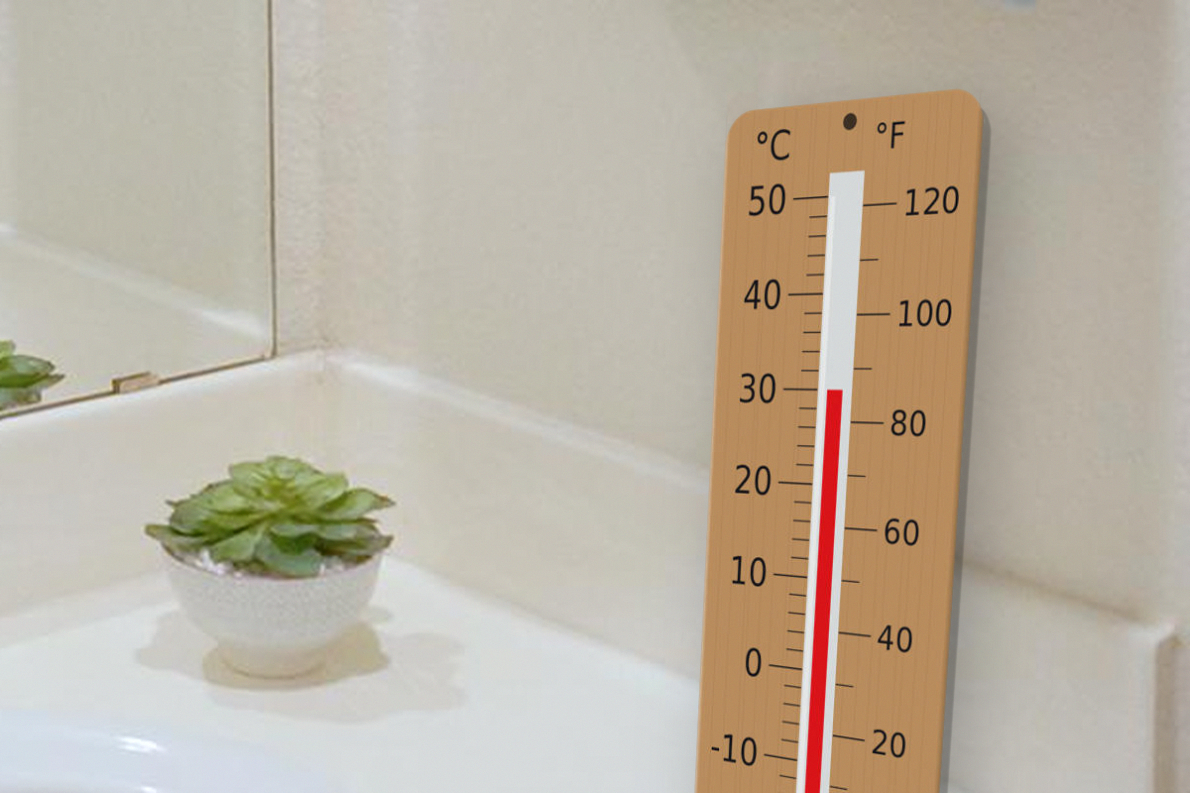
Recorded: 30°C
